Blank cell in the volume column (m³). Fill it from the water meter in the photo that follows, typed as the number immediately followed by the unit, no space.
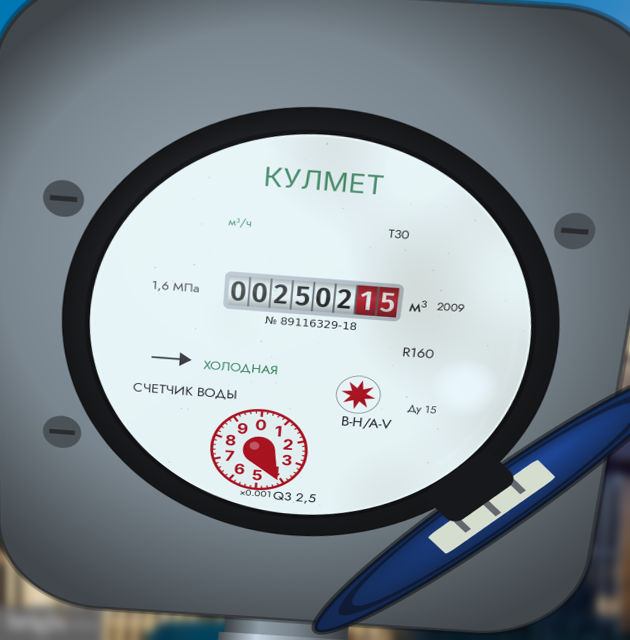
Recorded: 2502.154m³
